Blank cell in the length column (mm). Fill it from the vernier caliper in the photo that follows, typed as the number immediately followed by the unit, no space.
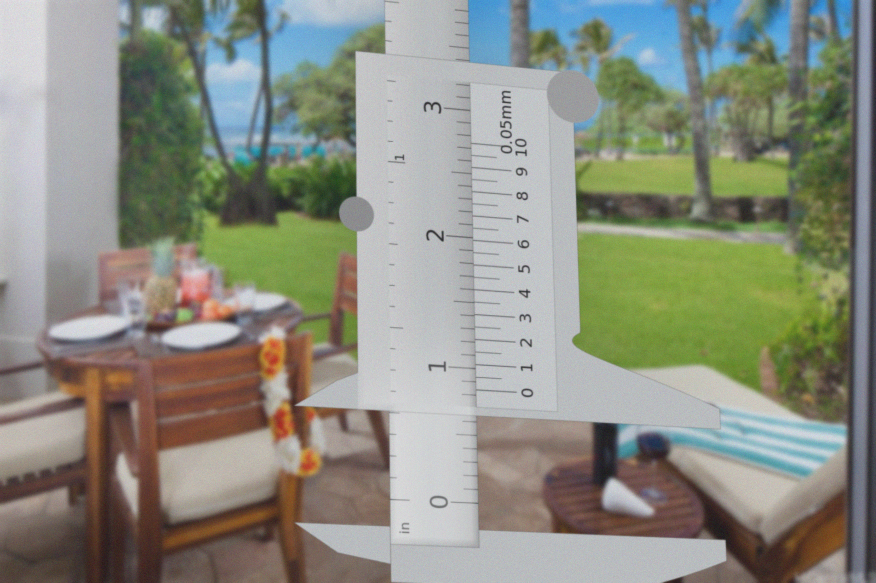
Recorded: 8.4mm
